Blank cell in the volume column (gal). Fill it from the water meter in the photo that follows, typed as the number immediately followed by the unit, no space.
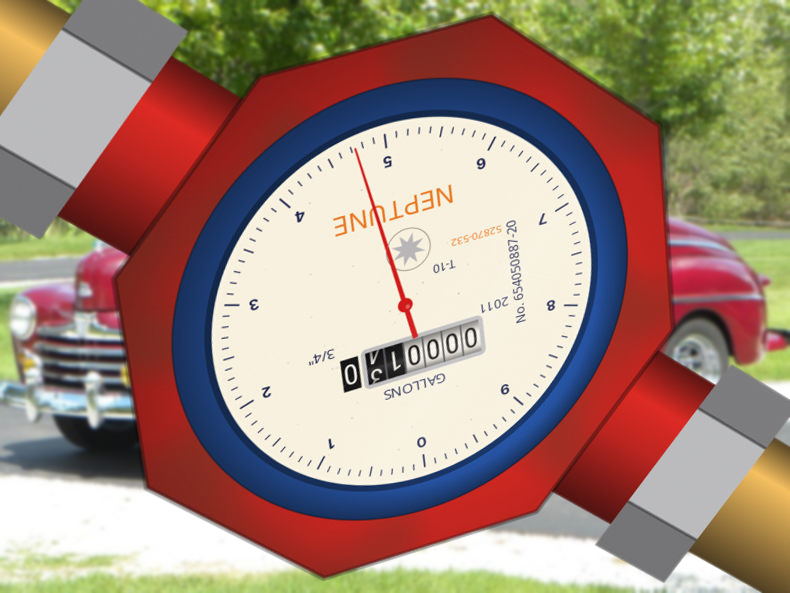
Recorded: 134.7gal
